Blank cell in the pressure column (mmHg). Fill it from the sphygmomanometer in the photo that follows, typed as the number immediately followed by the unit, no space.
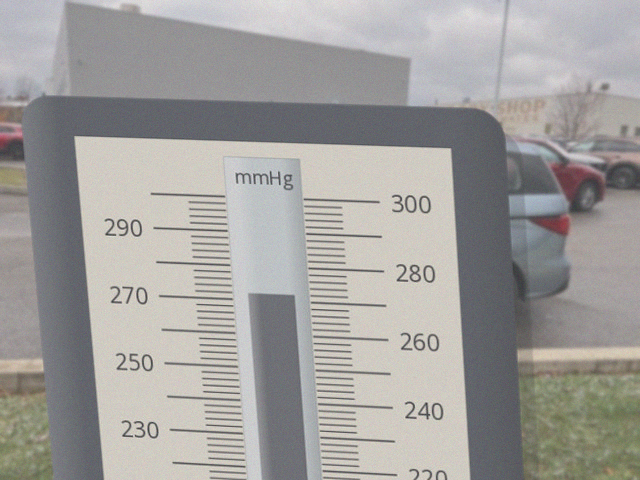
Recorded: 272mmHg
